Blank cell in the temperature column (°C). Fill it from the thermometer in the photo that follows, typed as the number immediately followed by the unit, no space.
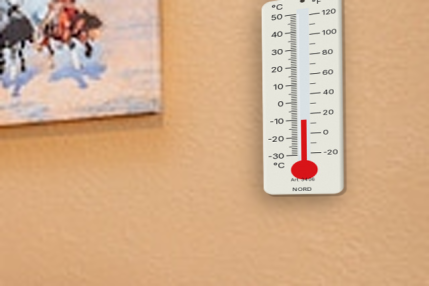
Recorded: -10°C
